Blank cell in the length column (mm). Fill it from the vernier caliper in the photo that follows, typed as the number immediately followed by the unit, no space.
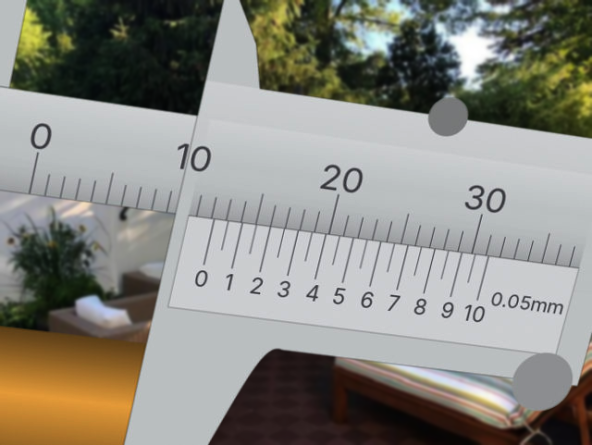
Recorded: 12.2mm
